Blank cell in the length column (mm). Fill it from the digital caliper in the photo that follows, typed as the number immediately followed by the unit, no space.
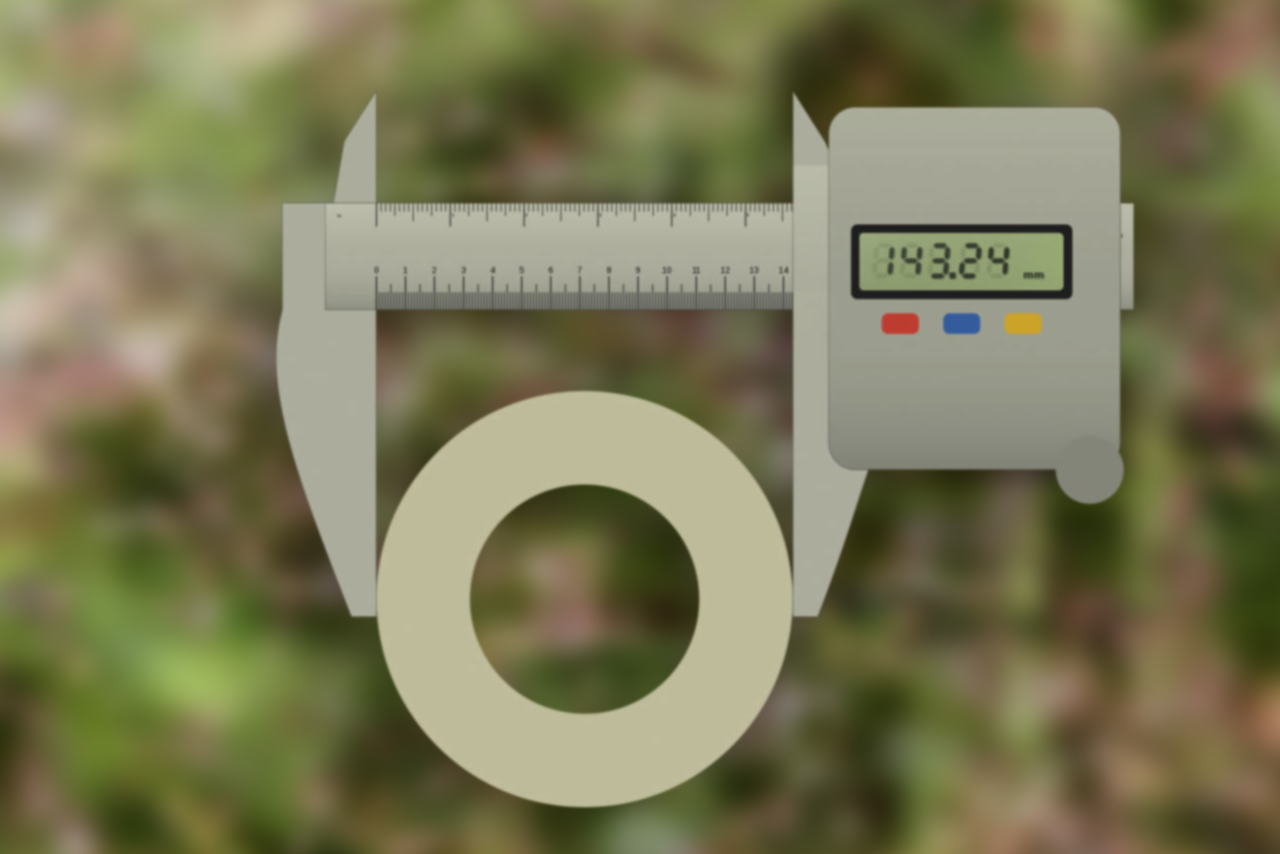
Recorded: 143.24mm
